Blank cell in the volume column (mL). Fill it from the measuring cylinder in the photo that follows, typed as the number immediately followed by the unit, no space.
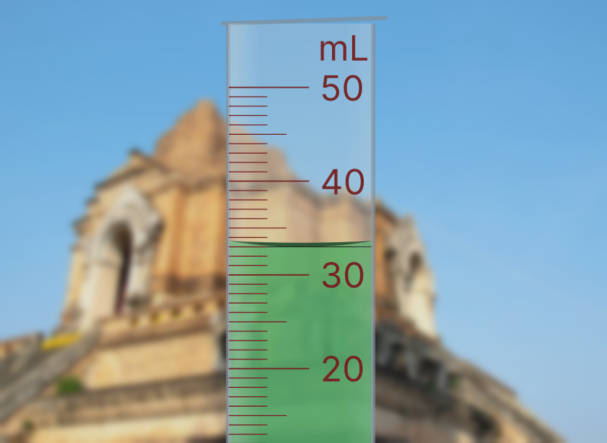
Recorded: 33mL
